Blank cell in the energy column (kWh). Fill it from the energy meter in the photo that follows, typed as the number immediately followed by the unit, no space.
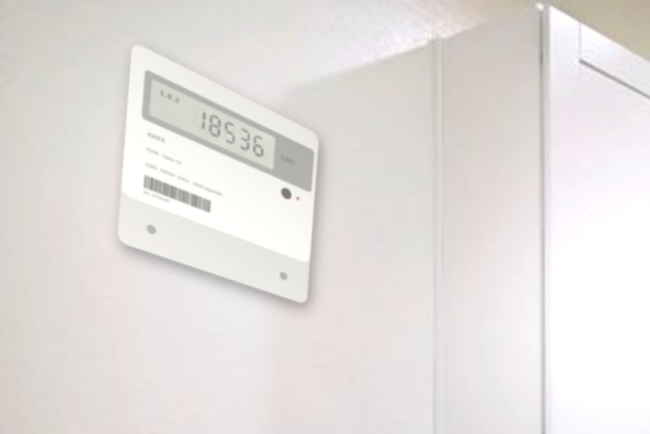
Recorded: 18536kWh
